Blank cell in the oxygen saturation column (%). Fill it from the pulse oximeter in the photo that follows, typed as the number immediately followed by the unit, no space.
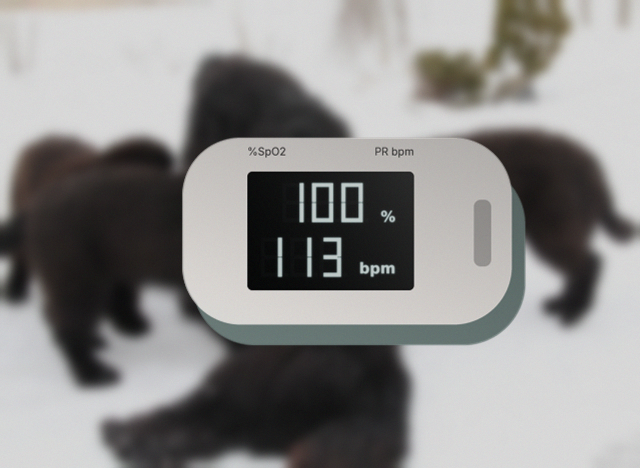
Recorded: 100%
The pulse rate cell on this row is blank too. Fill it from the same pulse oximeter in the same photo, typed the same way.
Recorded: 113bpm
